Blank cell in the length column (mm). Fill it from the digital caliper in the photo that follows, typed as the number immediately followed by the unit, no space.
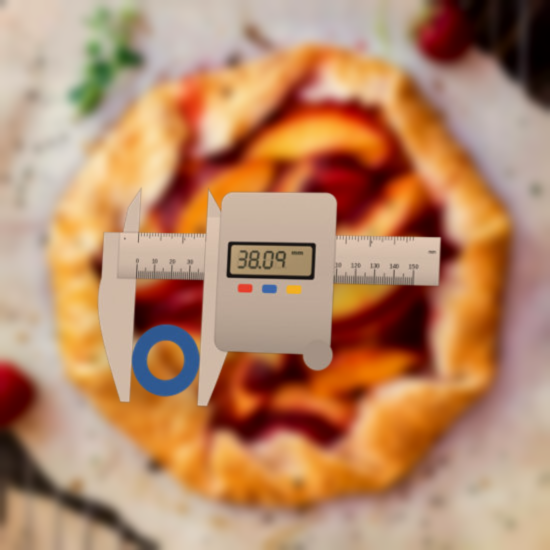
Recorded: 38.09mm
